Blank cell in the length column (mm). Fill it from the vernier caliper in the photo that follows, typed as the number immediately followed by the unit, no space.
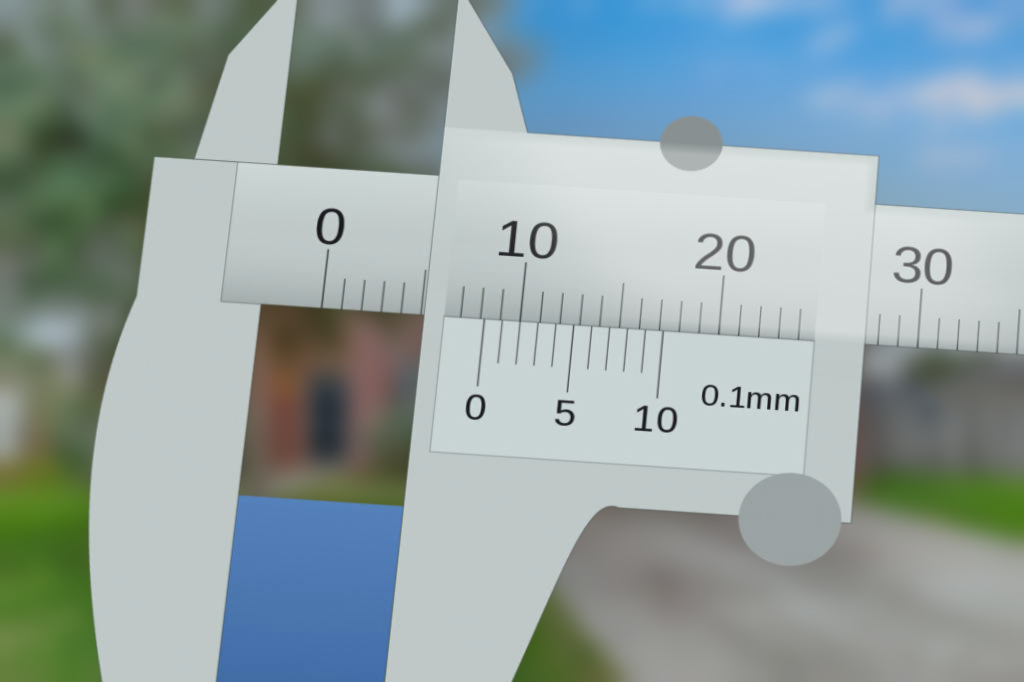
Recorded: 8.2mm
